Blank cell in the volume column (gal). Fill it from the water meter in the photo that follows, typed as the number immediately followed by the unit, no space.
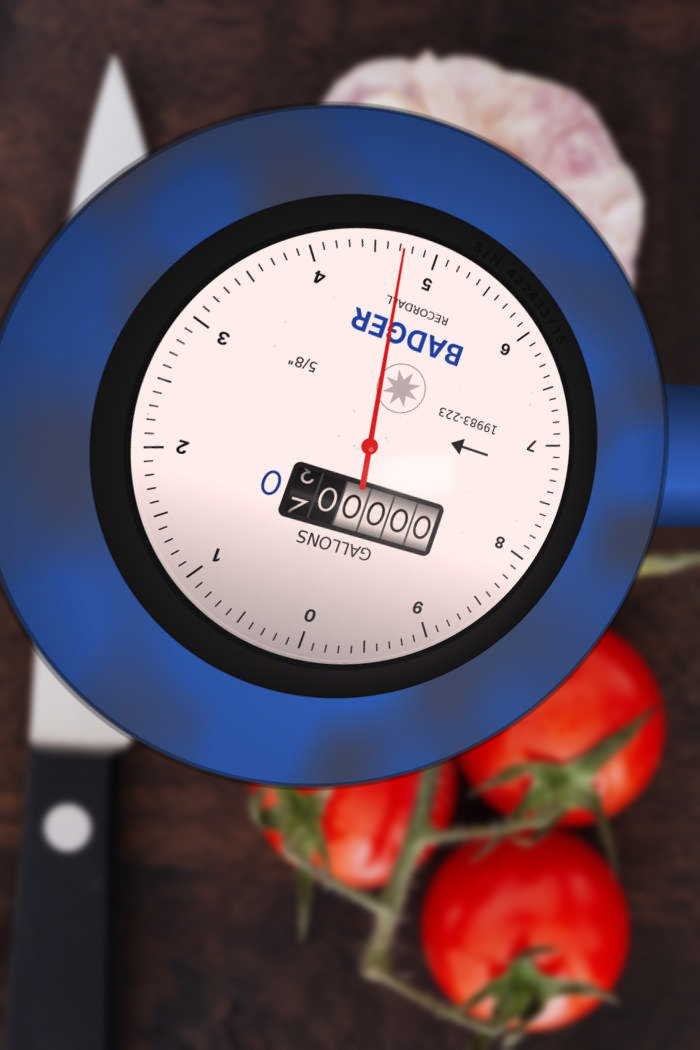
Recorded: 24.7gal
